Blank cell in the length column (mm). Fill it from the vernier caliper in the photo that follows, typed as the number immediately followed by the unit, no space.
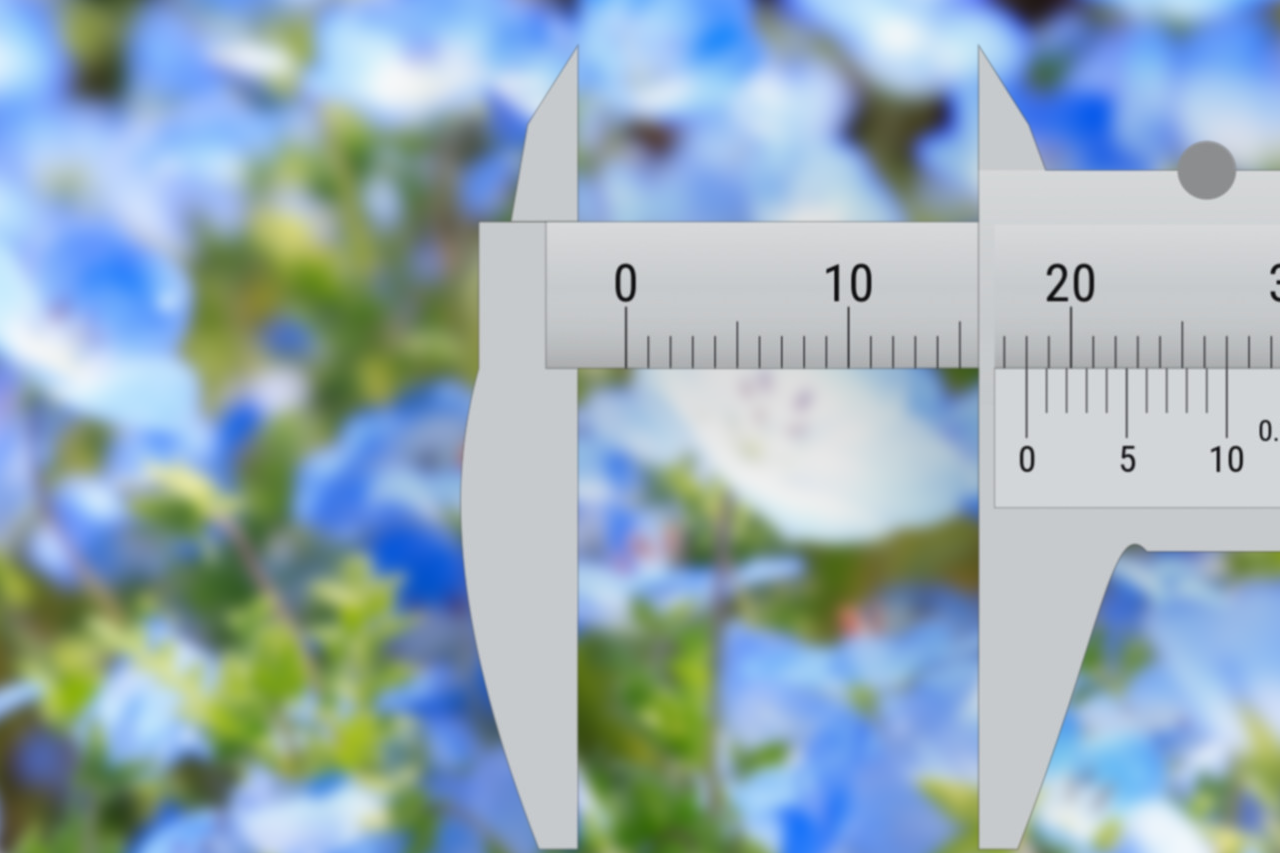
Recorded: 18.0mm
